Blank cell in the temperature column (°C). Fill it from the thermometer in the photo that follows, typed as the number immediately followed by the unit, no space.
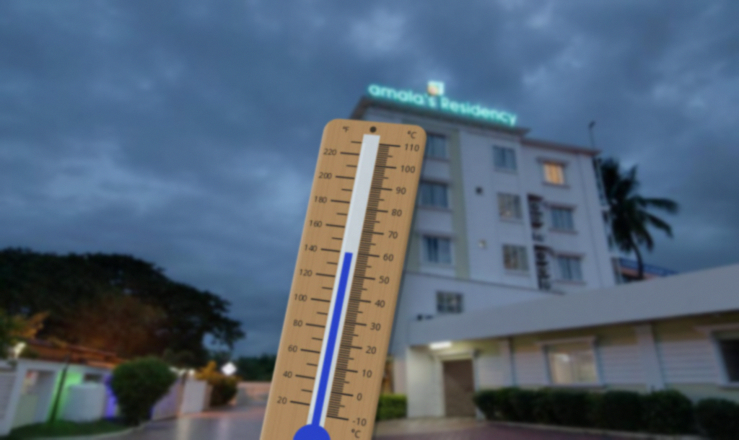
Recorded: 60°C
